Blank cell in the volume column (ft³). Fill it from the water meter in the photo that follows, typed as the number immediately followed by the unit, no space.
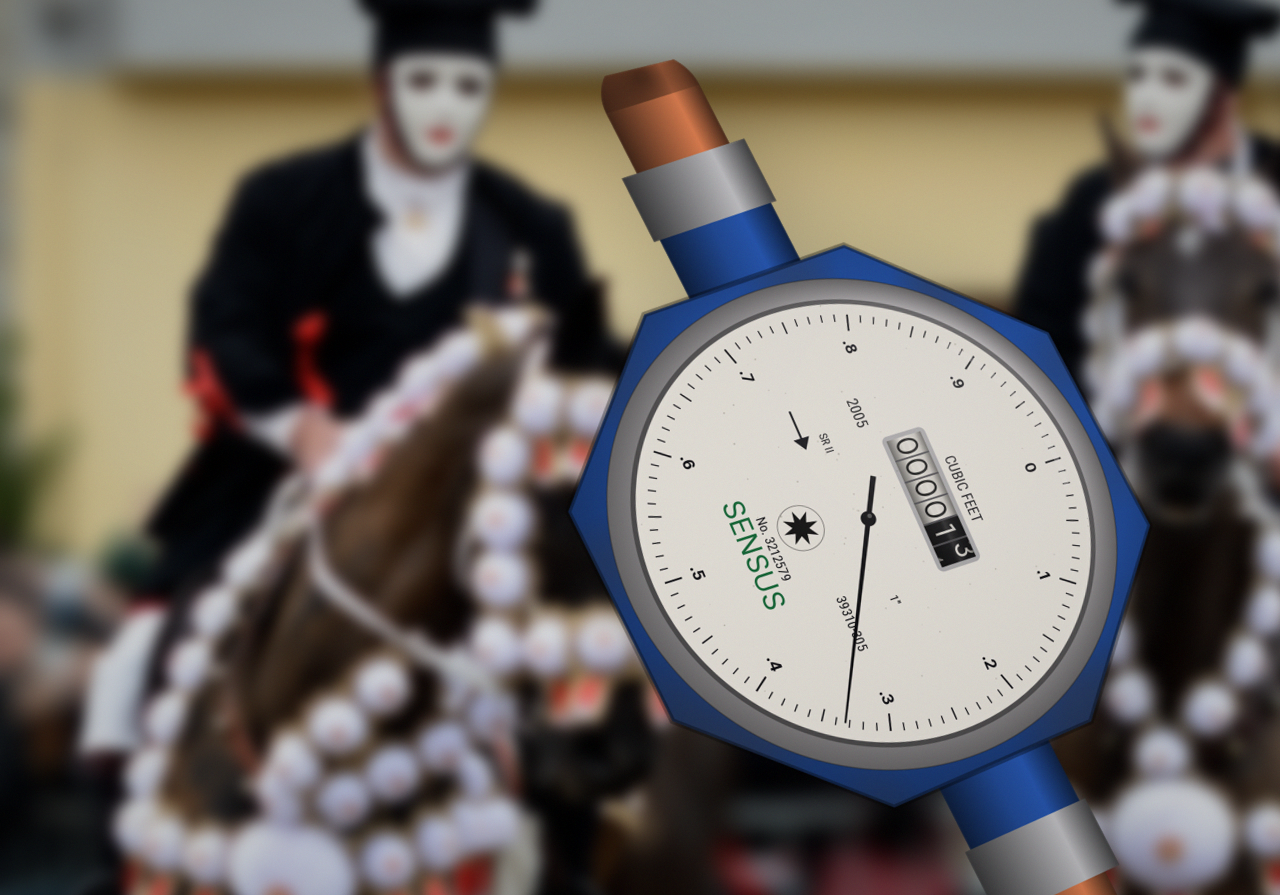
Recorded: 13.33ft³
